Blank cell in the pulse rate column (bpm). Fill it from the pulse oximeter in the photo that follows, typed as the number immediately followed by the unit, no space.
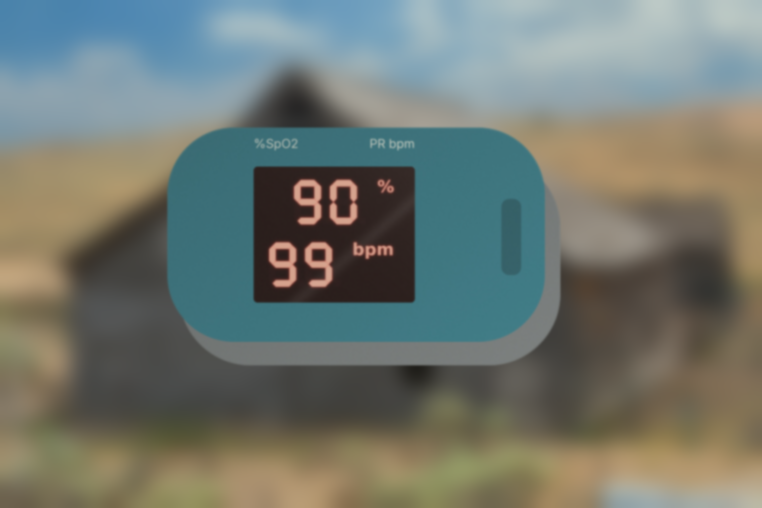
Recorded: 99bpm
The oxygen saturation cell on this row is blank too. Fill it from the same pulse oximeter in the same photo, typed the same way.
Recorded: 90%
